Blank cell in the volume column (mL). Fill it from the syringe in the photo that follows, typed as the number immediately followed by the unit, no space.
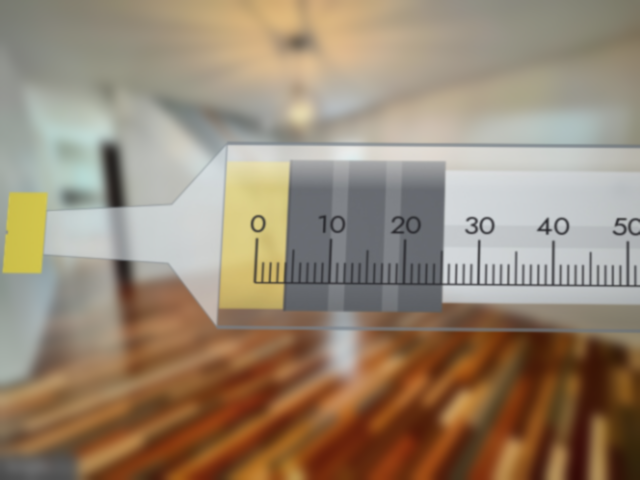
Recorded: 4mL
